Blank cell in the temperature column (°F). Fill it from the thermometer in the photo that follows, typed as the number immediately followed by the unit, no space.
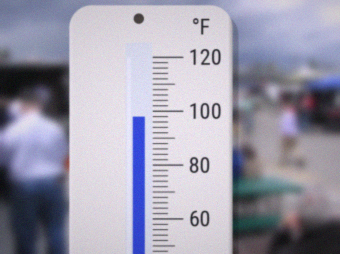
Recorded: 98°F
